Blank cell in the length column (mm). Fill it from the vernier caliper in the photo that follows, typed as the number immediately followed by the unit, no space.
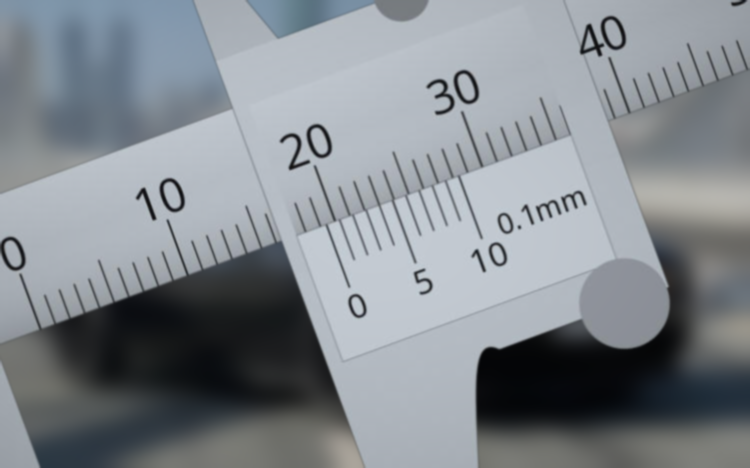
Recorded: 19.4mm
